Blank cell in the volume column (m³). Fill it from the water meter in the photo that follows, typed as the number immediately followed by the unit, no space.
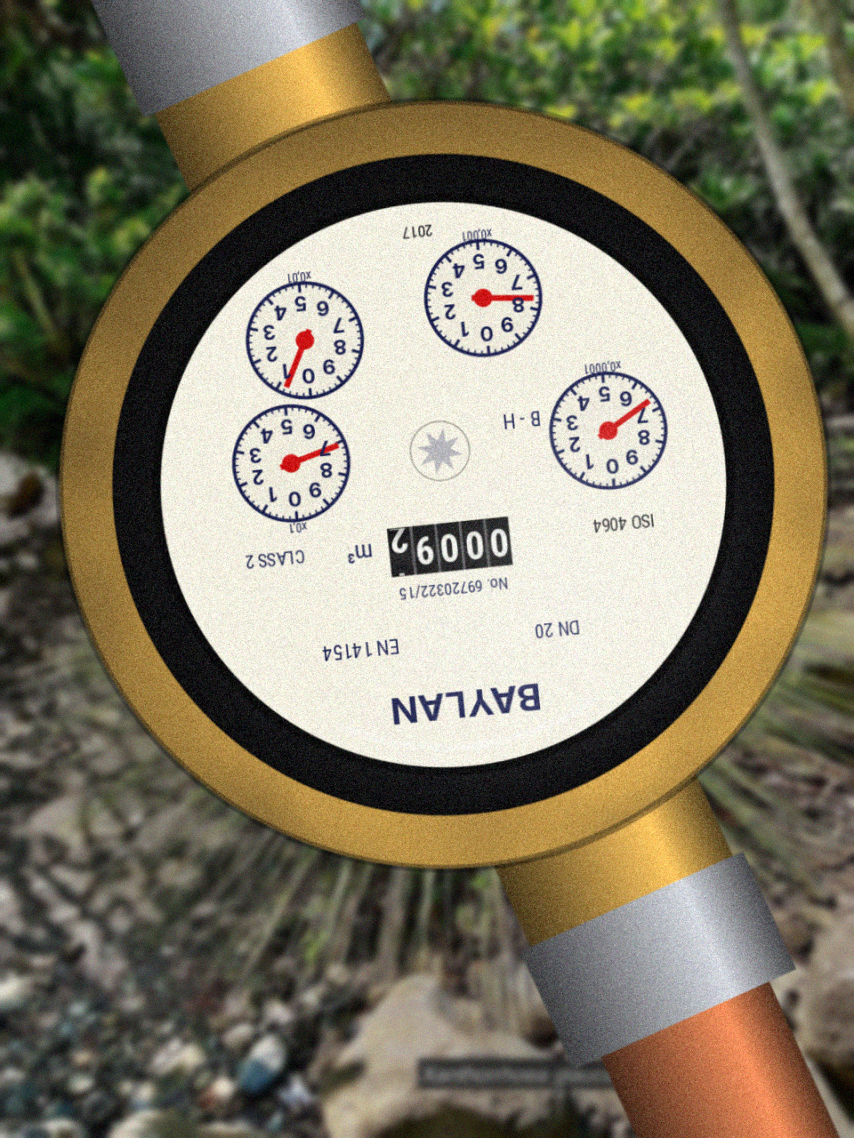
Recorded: 91.7076m³
